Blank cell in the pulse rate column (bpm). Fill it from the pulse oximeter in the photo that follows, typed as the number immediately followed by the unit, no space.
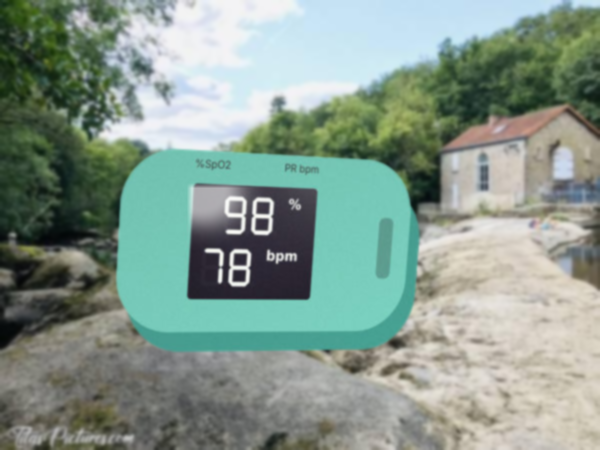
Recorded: 78bpm
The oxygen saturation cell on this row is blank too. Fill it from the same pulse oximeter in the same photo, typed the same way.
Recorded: 98%
